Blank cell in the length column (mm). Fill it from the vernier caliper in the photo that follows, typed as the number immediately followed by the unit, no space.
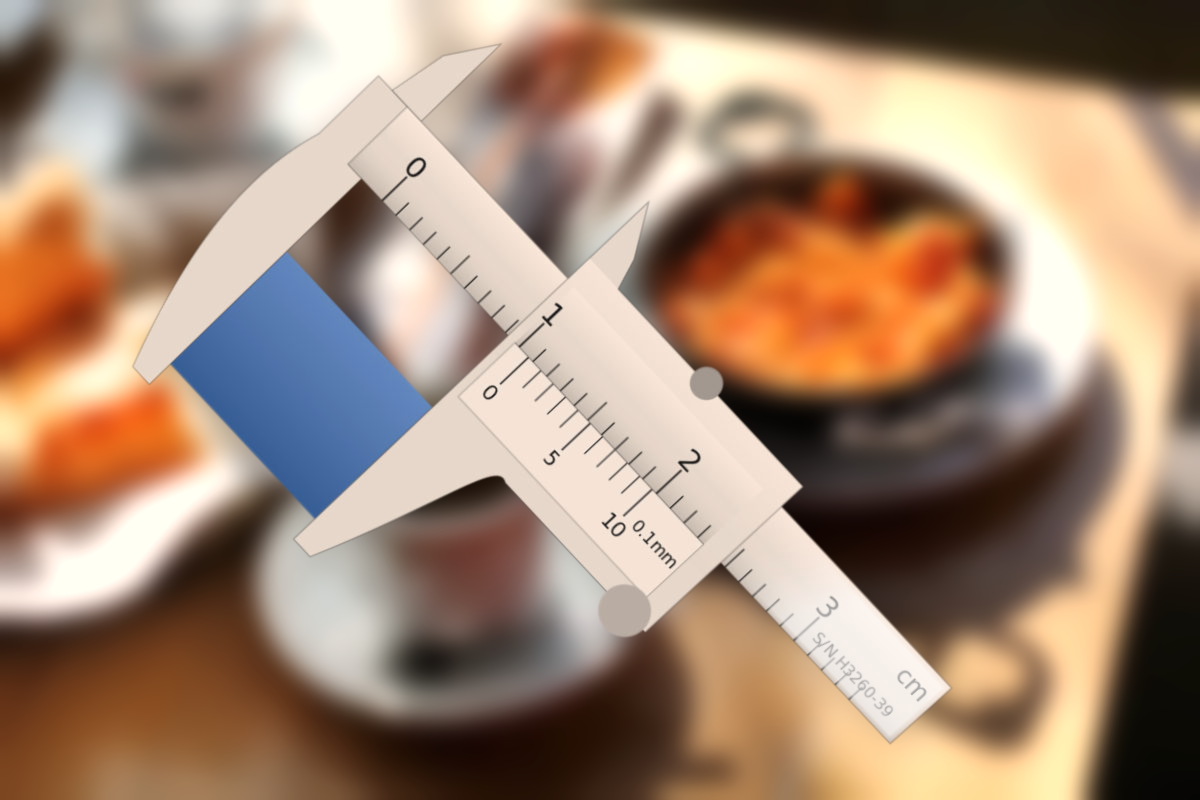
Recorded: 10.7mm
